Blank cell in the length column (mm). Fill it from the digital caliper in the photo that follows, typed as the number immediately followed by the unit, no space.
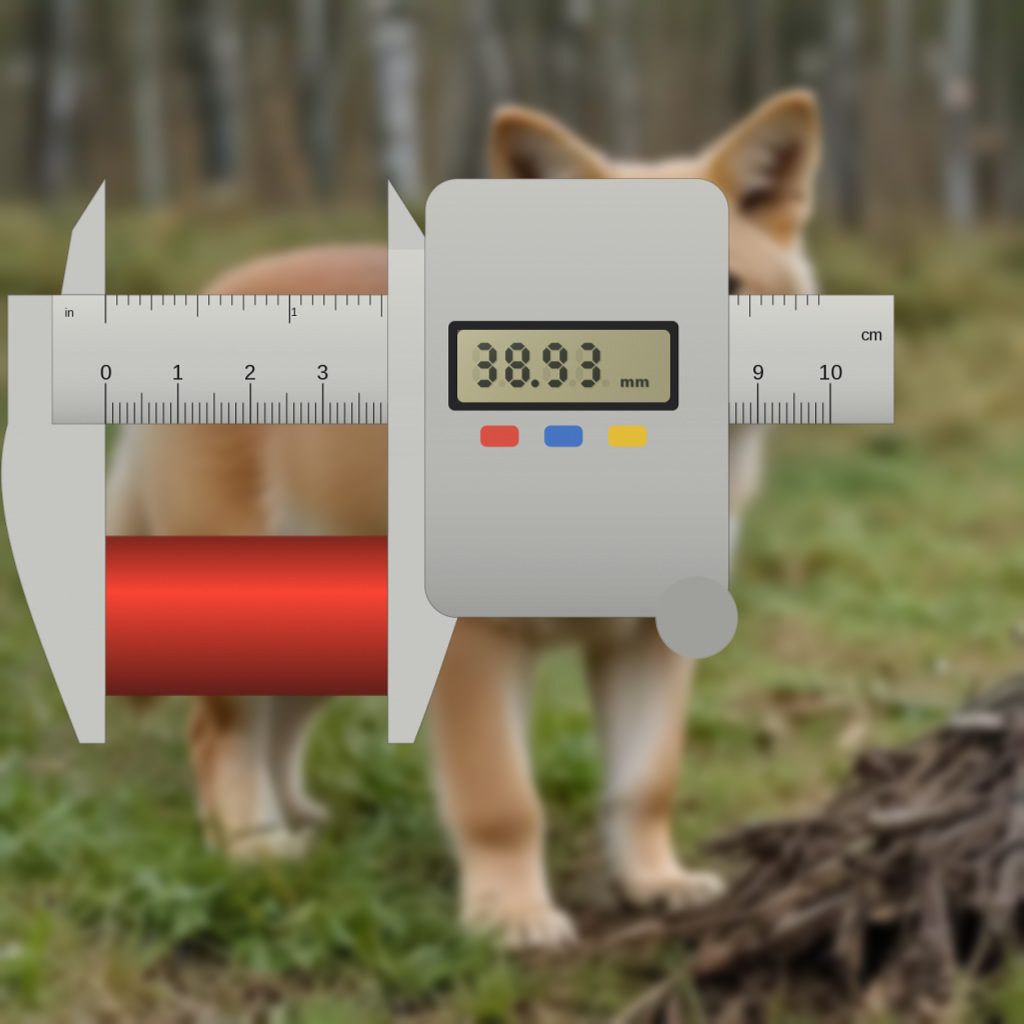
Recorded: 38.93mm
